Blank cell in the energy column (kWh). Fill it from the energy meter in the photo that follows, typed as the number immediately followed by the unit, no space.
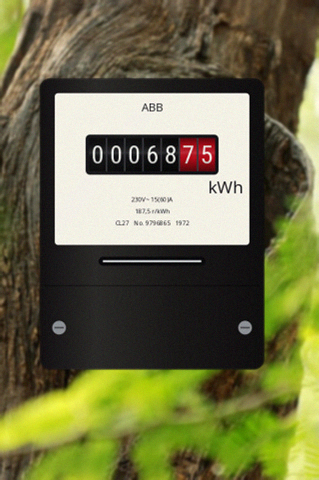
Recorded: 68.75kWh
